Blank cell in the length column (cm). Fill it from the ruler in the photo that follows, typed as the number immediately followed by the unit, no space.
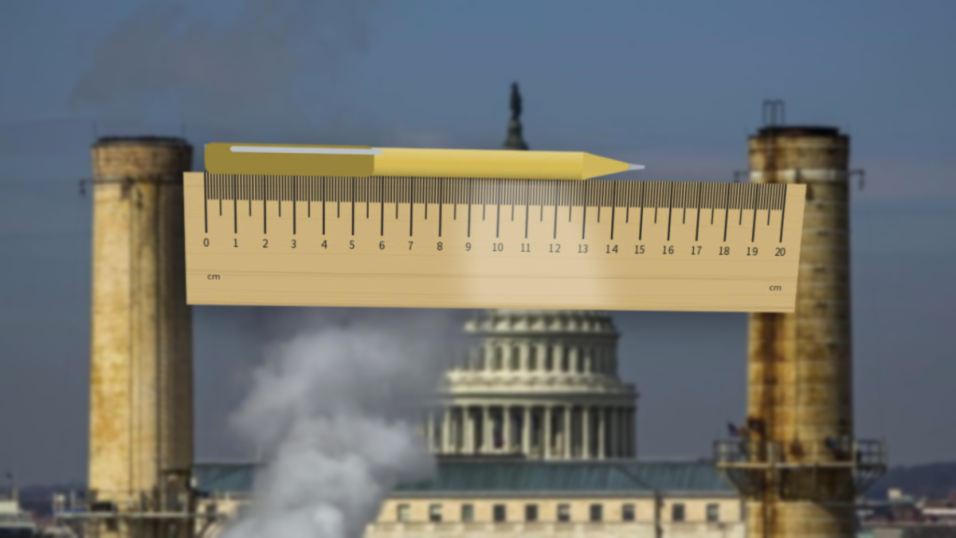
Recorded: 15cm
